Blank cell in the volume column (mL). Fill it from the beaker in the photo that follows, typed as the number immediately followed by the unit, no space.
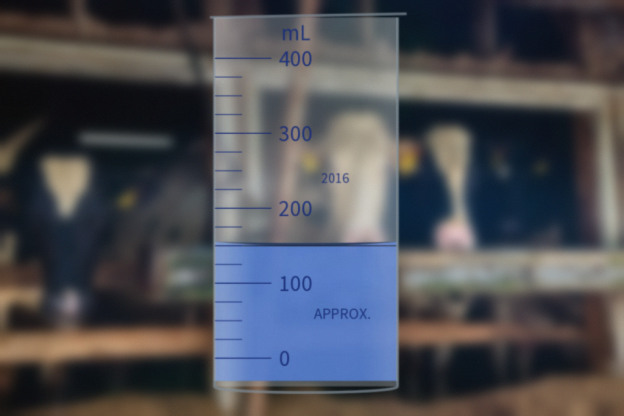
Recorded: 150mL
